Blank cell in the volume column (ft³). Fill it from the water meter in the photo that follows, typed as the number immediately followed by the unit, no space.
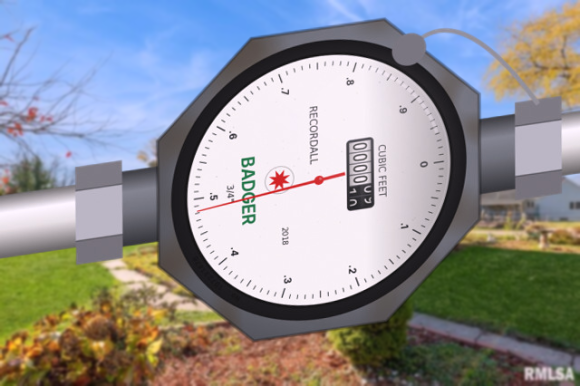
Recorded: 9.48ft³
